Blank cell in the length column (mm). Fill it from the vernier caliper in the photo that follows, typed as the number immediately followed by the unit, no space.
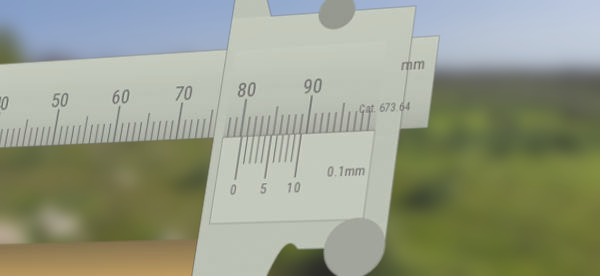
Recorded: 80.2mm
